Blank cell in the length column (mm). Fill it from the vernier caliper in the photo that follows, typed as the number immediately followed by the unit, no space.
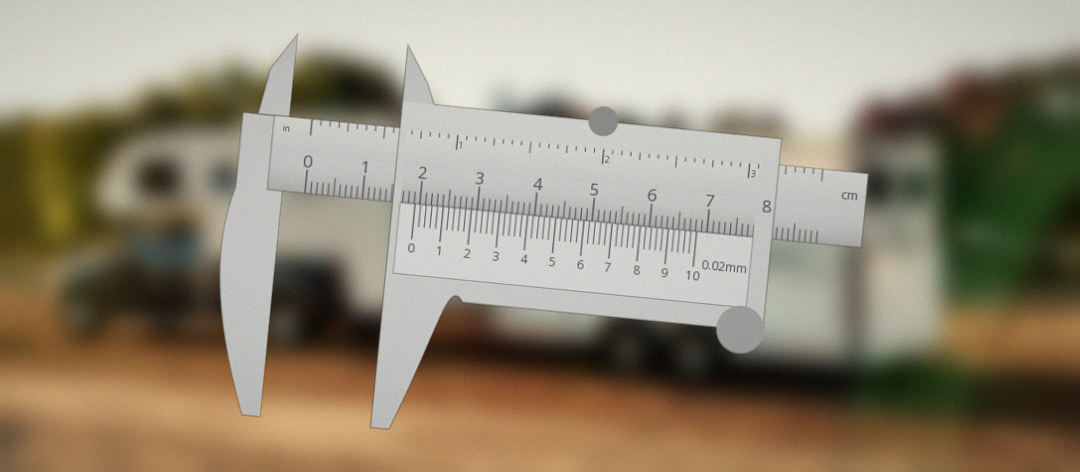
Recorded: 19.2mm
